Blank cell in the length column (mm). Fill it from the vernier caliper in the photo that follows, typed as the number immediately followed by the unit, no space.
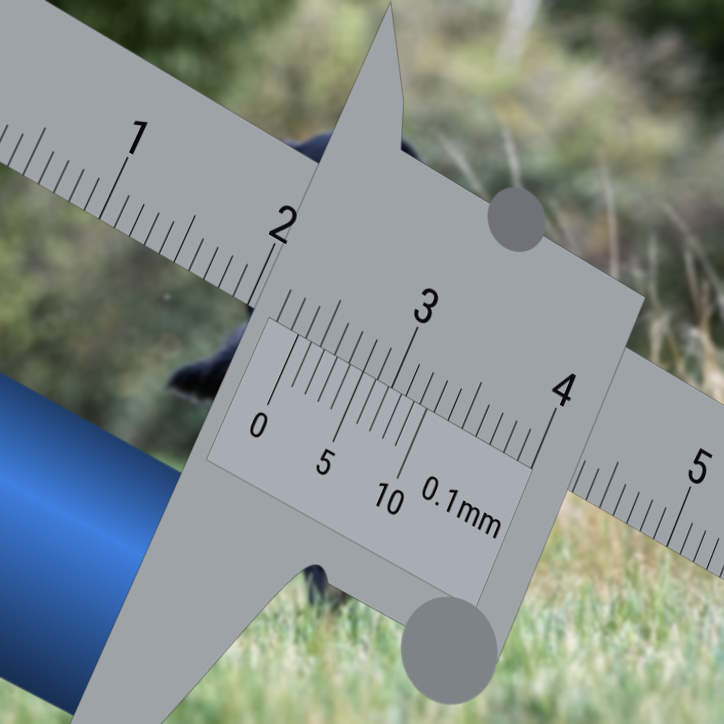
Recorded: 23.5mm
